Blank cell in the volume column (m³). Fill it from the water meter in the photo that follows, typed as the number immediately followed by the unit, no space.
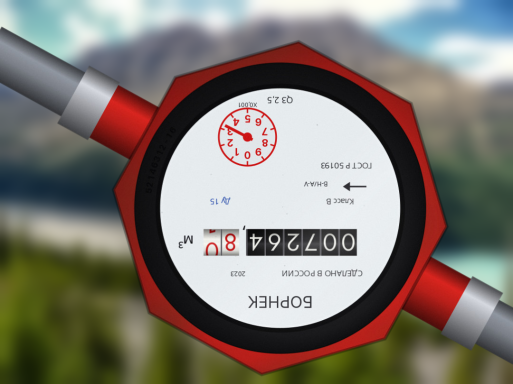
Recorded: 7264.803m³
